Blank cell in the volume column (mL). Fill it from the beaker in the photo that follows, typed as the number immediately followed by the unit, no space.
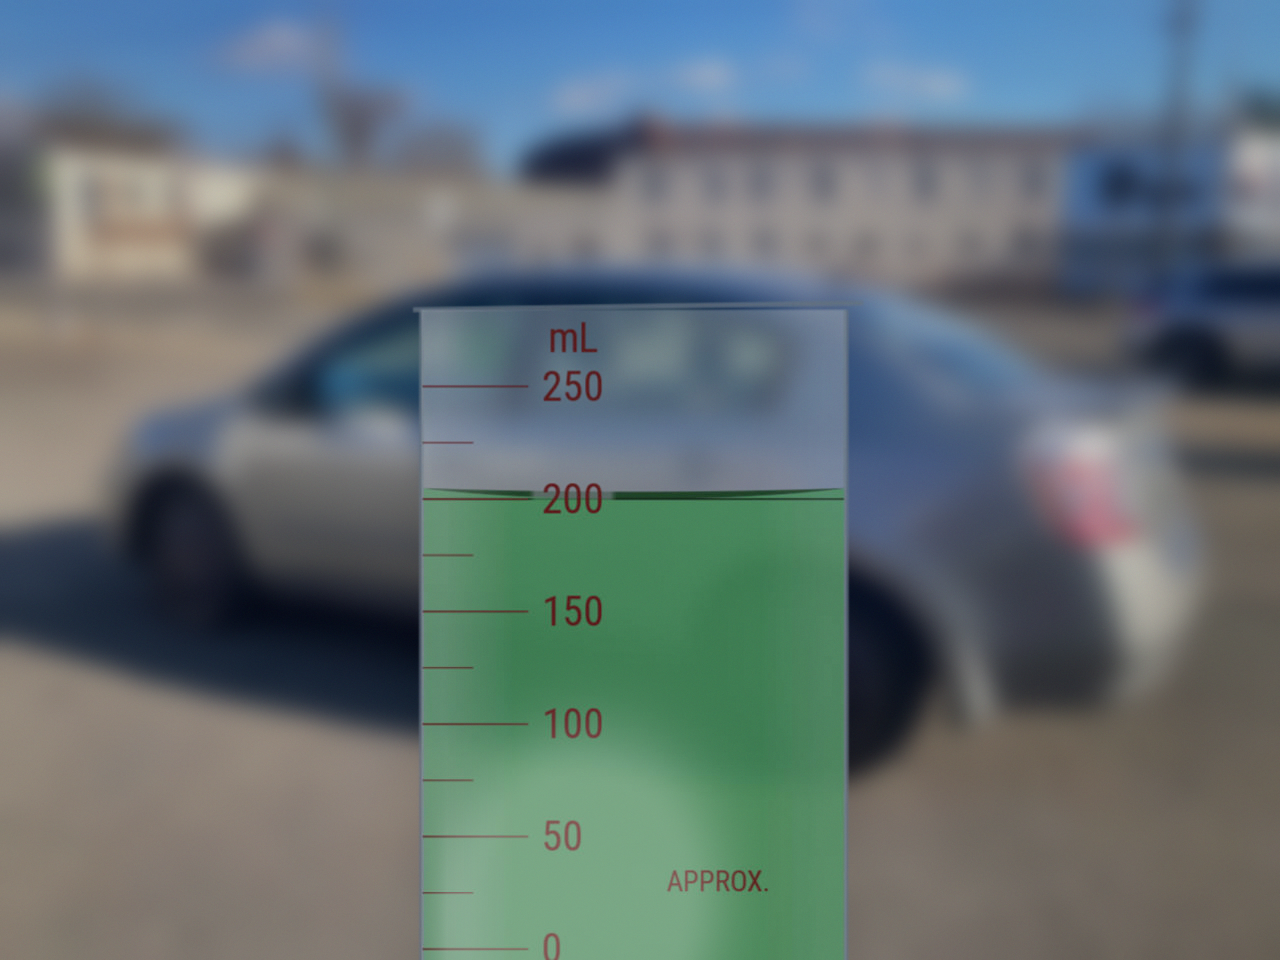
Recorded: 200mL
